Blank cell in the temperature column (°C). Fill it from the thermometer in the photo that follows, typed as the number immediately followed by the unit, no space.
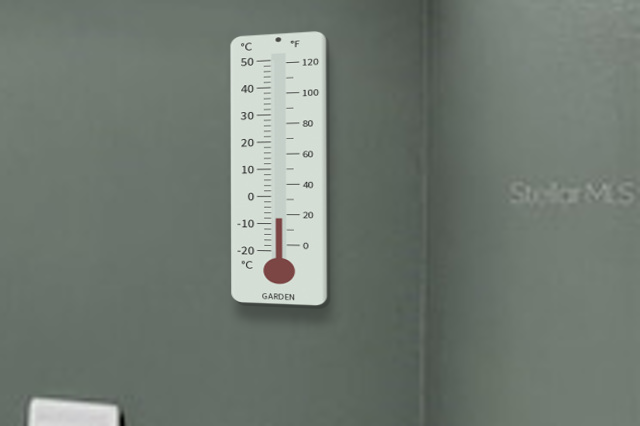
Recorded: -8°C
